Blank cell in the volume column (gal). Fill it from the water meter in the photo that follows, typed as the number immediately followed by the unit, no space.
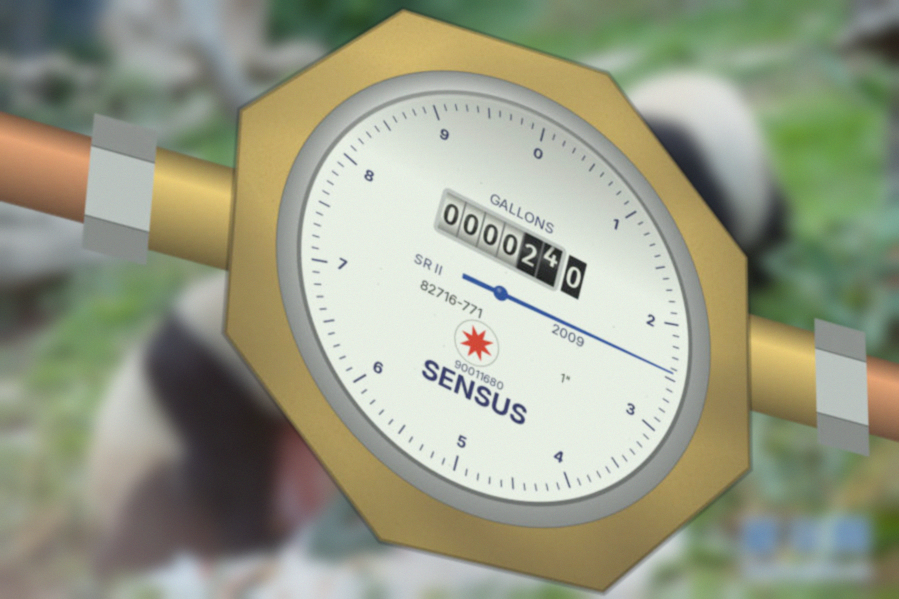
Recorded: 242.4gal
